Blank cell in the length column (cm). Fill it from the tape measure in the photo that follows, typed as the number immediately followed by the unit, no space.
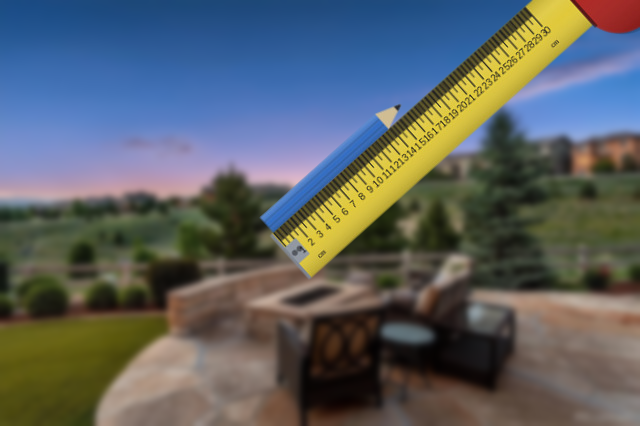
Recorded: 16cm
